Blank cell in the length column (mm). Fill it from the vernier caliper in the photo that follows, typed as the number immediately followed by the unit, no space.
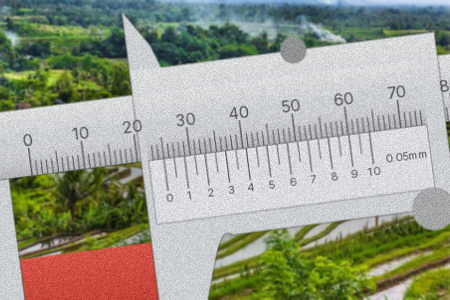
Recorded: 25.0mm
